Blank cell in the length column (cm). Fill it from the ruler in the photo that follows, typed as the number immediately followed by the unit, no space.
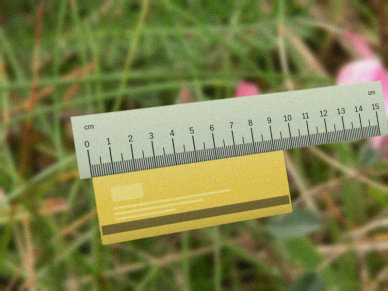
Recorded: 9.5cm
